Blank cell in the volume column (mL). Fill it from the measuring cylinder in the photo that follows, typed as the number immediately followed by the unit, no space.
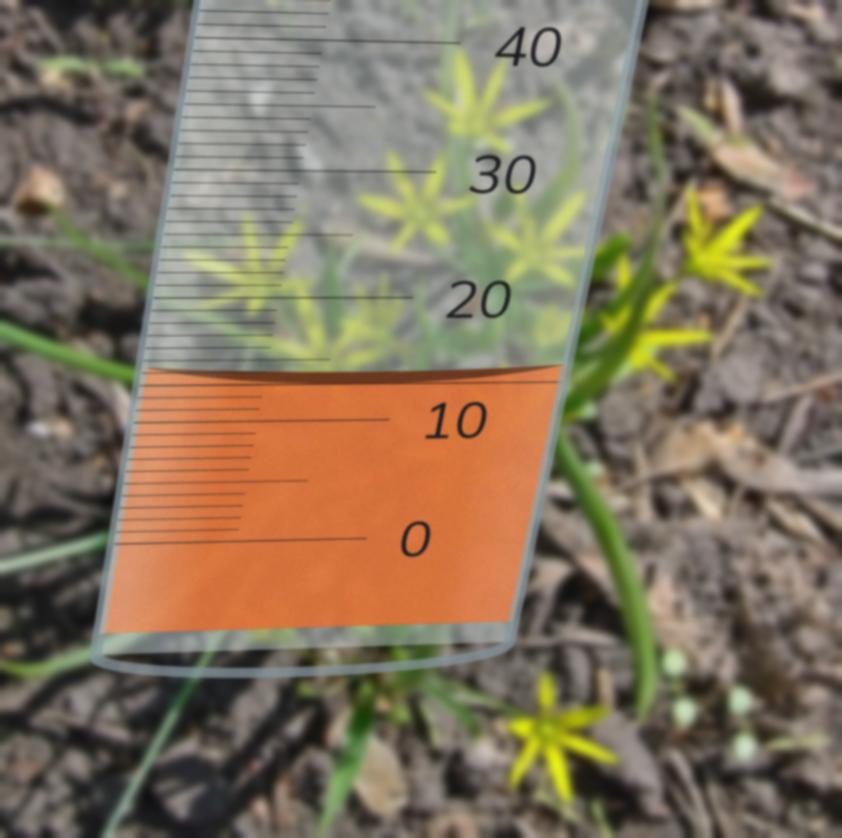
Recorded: 13mL
